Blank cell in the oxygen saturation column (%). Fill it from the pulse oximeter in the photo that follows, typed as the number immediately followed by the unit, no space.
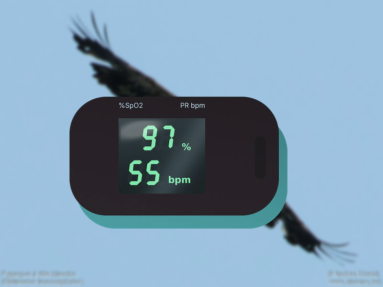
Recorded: 97%
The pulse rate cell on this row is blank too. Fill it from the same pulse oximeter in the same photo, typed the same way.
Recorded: 55bpm
